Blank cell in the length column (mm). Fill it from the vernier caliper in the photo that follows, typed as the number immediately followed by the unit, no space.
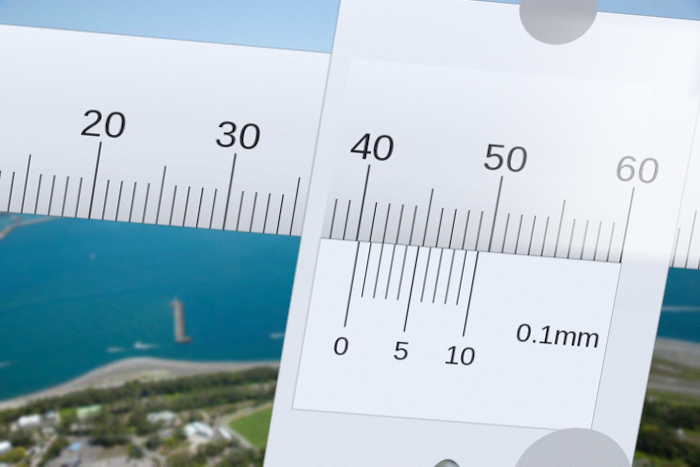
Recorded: 40.2mm
